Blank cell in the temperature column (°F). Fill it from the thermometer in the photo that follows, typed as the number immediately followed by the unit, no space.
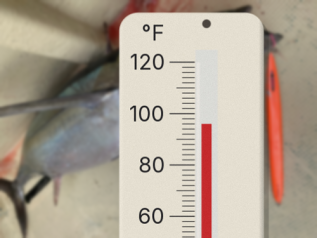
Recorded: 96°F
